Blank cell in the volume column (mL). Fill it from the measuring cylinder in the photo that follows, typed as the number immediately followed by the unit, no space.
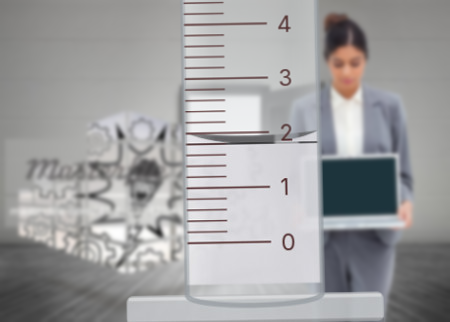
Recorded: 1.8mL
